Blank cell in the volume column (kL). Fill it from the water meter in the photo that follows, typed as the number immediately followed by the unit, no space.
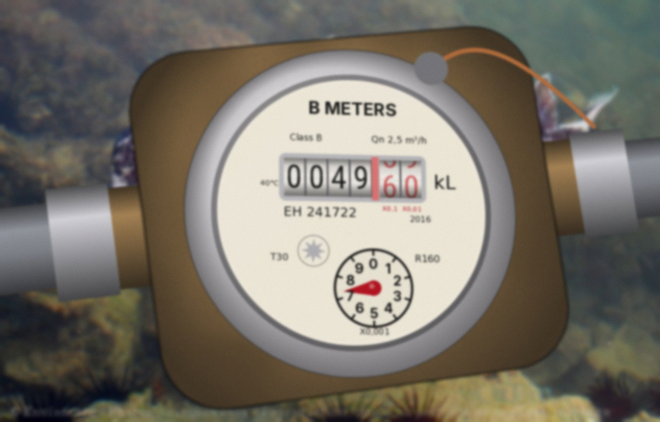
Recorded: 49.597kL
